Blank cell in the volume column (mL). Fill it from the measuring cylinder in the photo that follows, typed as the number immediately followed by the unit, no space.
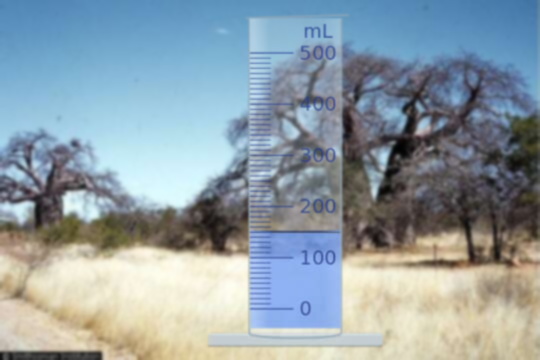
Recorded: 150mL
